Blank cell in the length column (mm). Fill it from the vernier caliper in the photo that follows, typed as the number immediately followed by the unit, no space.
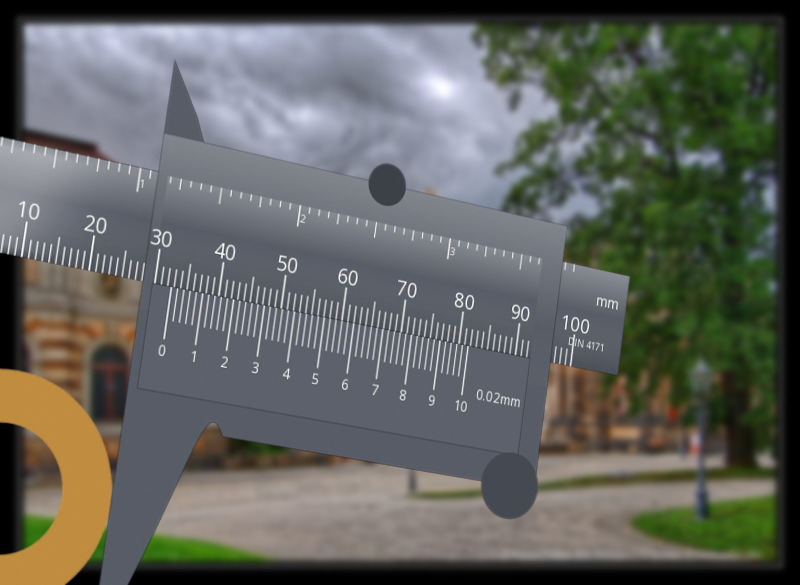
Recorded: 32.6mm
